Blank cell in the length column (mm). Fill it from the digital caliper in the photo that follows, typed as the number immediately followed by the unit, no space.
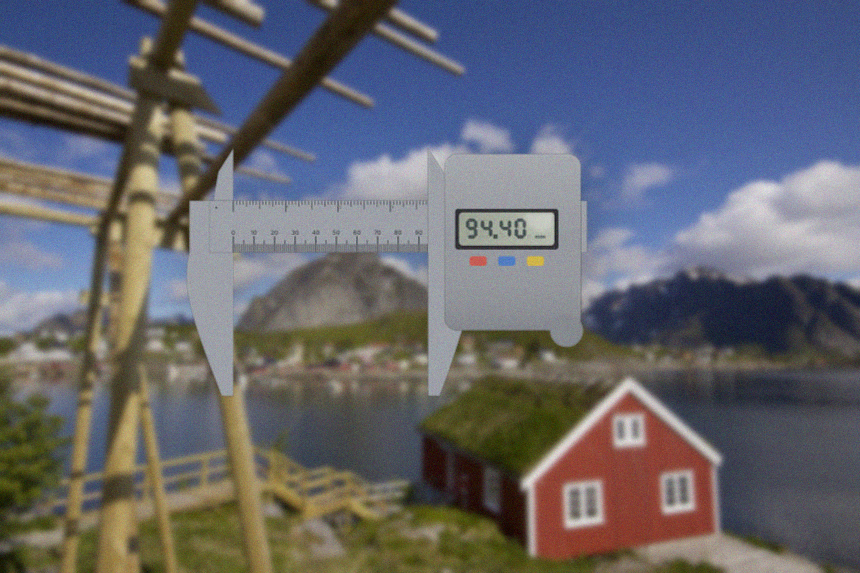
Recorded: 94.40mm
